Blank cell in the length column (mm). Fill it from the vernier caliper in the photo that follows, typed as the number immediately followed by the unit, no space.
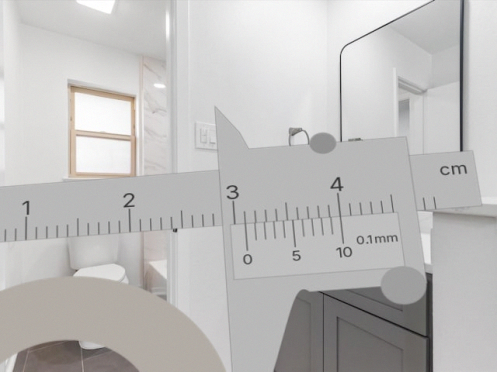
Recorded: 31.0mm
